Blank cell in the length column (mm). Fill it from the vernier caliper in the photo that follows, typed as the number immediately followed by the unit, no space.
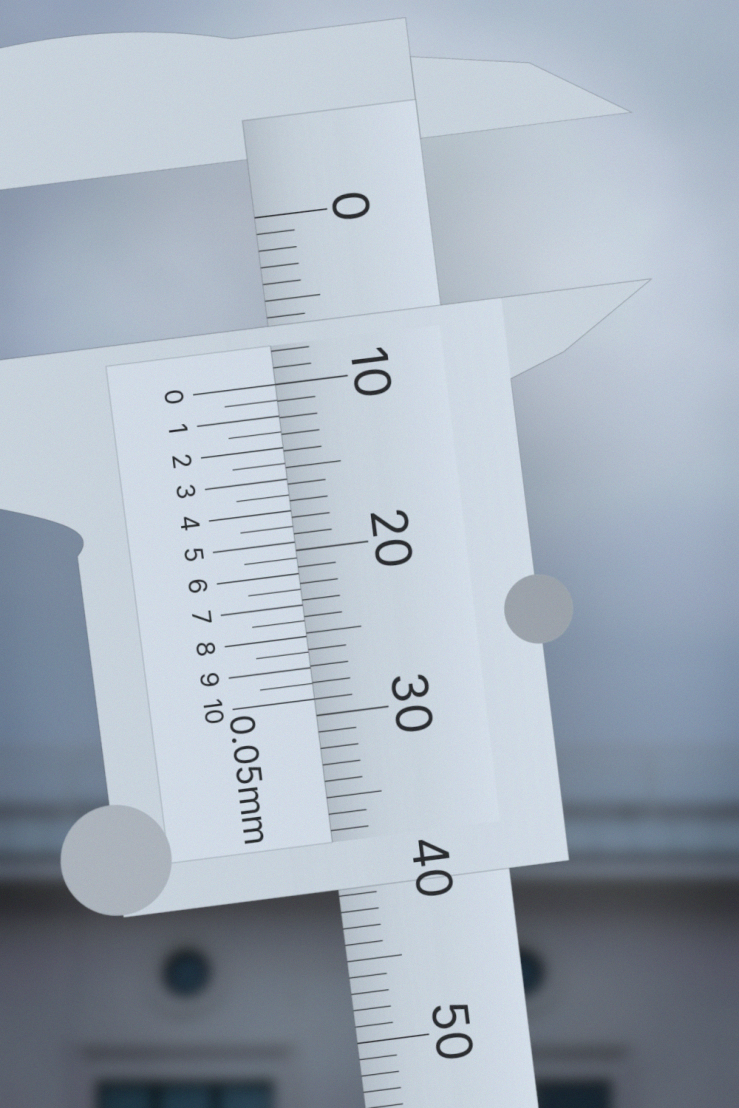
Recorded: 10.0mm
